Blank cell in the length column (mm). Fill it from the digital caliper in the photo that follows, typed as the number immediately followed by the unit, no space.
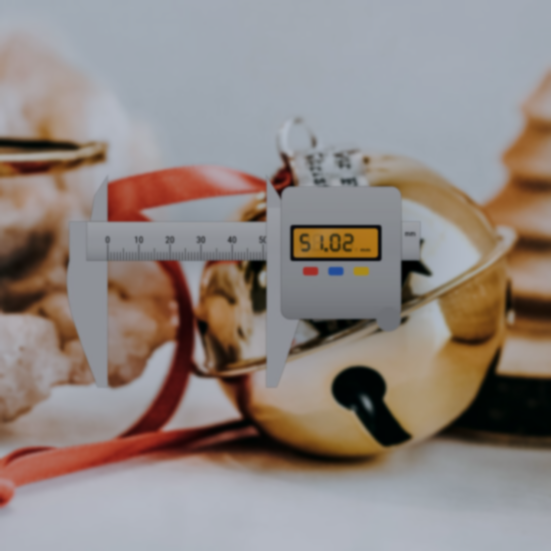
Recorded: 51.02mm
